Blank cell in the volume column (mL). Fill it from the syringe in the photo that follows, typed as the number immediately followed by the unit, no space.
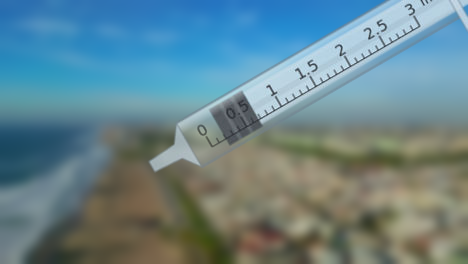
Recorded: 0.2mL
